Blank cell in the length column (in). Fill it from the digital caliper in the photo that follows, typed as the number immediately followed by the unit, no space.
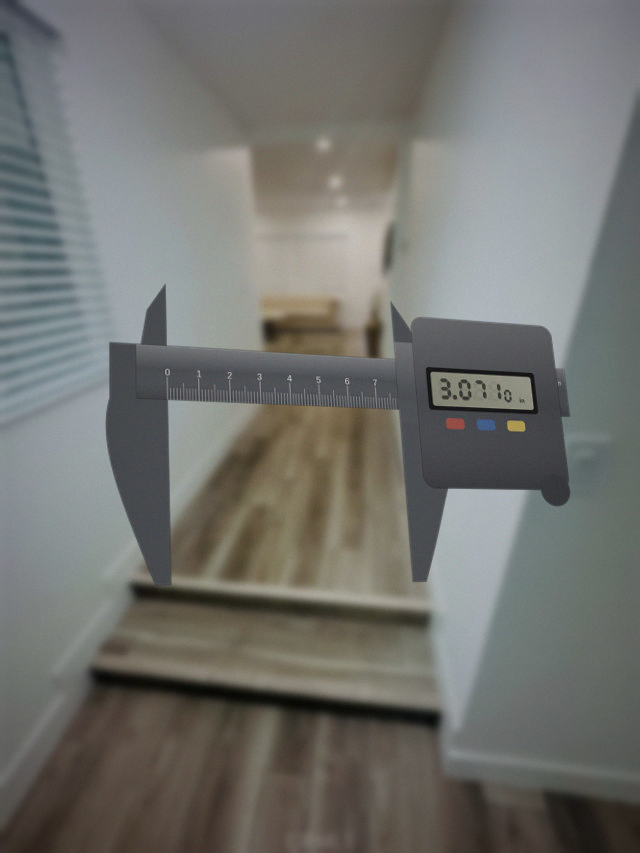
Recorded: 3.0710in
